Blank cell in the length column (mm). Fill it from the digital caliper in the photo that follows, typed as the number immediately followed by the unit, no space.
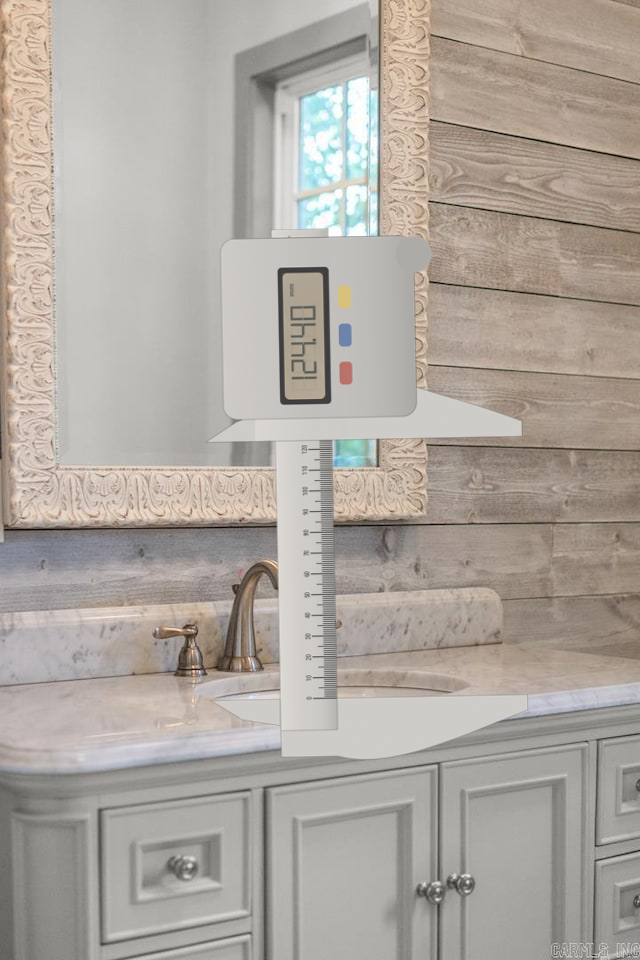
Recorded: 124.40mm
